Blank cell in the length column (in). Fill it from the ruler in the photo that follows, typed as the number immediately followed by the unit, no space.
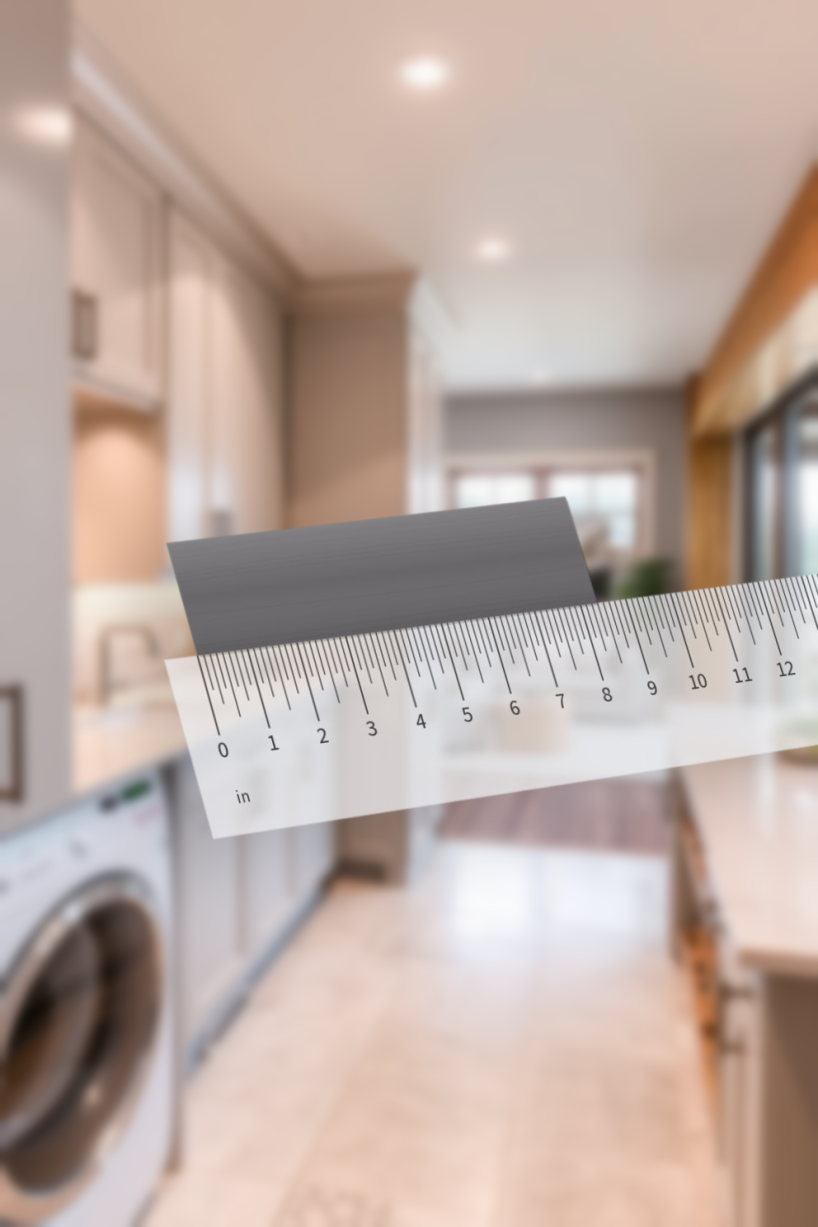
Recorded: 8.375in
